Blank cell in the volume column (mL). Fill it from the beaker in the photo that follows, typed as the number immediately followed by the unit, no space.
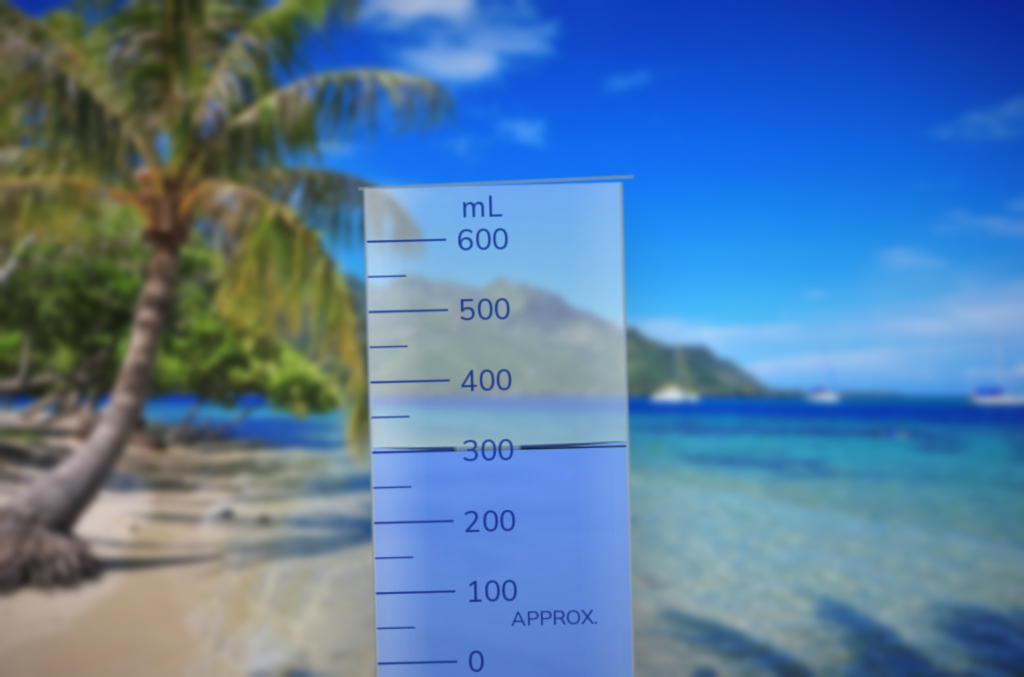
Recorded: 300mL
